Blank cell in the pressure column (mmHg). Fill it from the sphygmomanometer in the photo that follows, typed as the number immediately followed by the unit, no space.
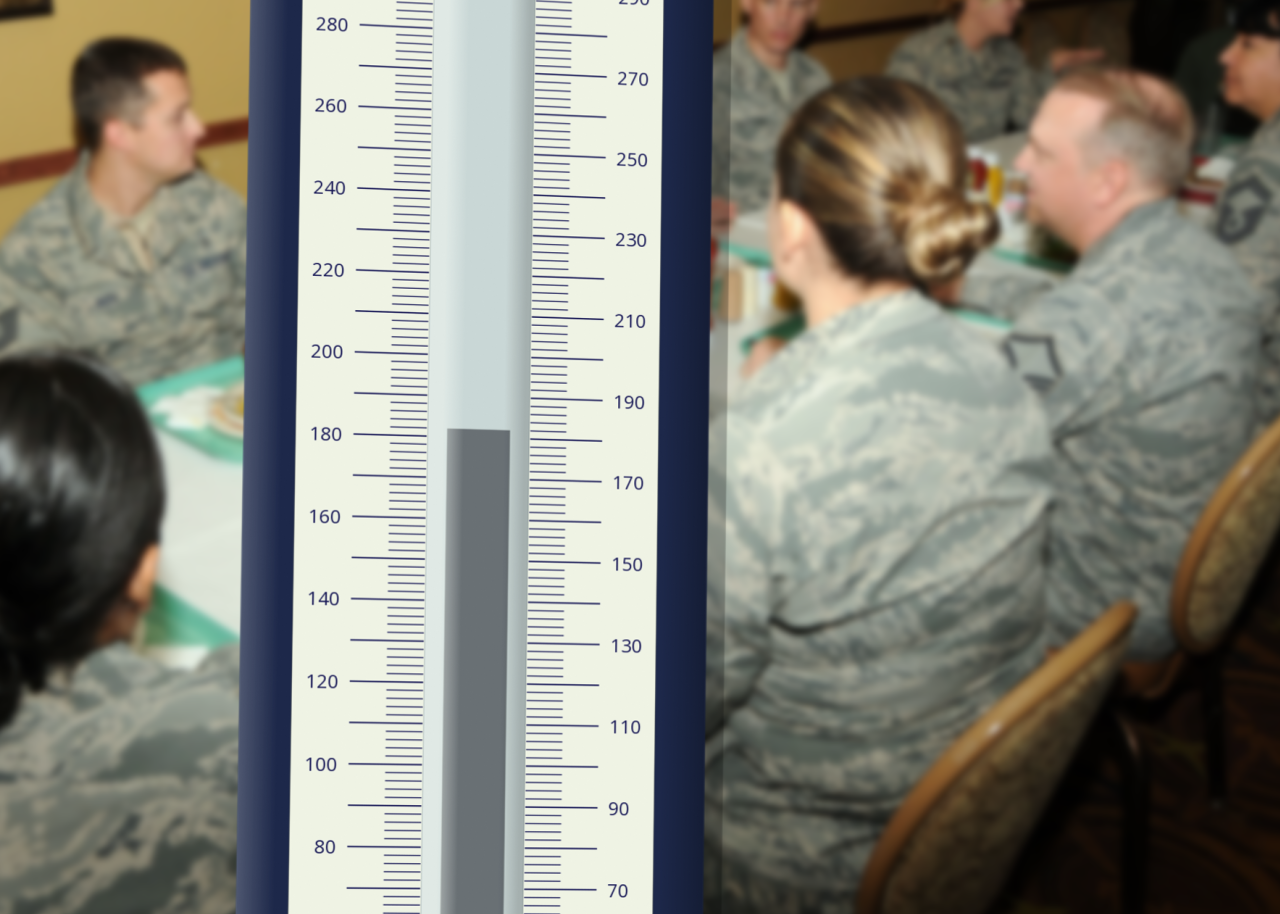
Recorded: 182mmHg
